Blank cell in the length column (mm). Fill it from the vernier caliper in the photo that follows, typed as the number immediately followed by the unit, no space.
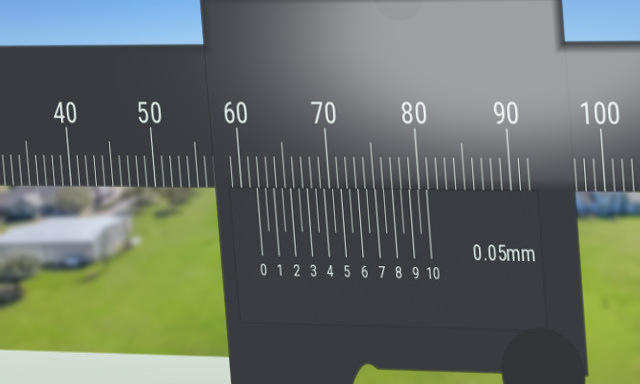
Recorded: 61.8mm
